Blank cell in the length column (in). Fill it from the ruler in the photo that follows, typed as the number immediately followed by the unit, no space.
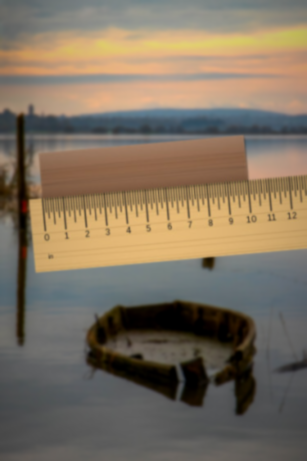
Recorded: 10in
